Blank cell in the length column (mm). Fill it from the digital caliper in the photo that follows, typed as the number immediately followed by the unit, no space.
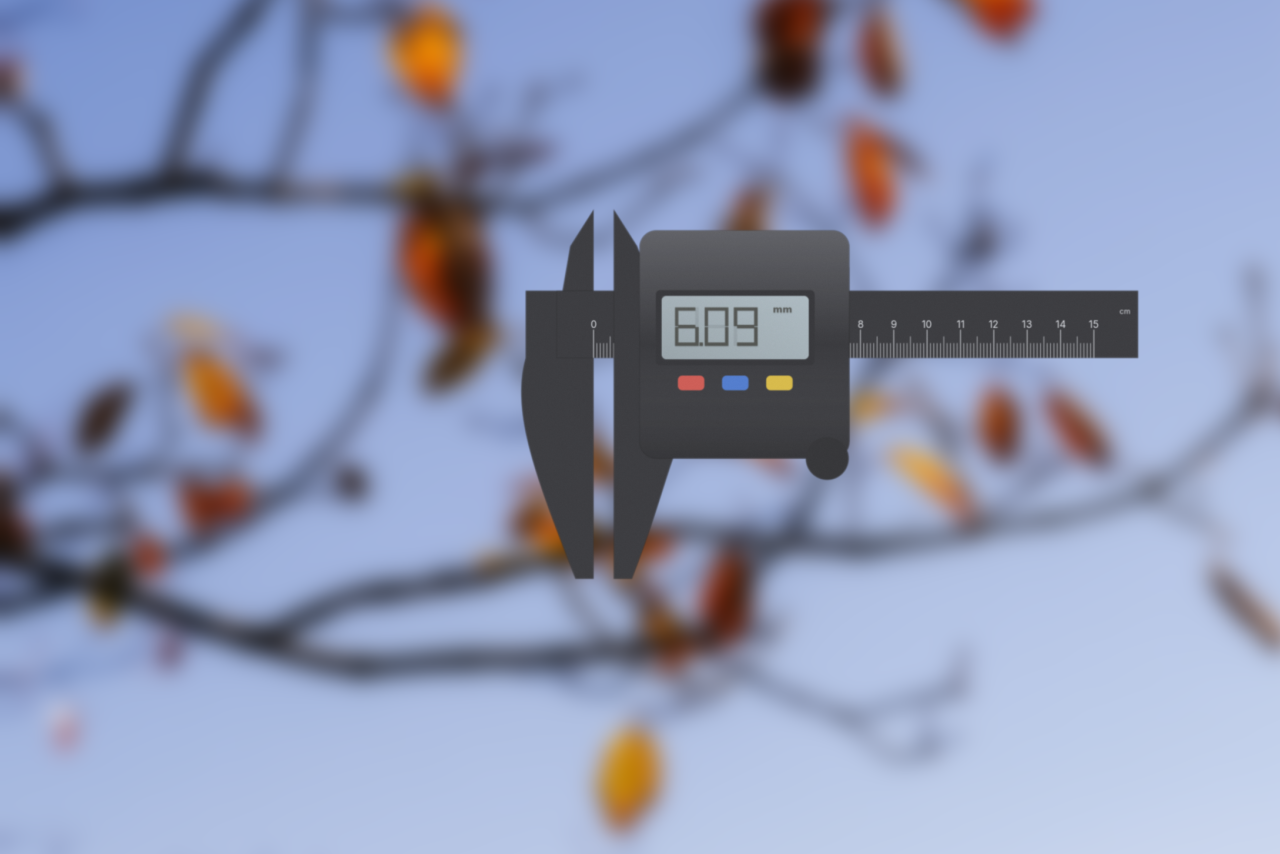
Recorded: 6.09mm
